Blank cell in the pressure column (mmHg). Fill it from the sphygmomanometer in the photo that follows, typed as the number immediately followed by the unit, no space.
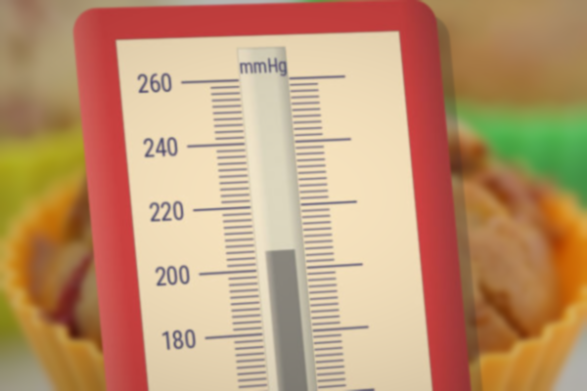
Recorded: 206mmHg
